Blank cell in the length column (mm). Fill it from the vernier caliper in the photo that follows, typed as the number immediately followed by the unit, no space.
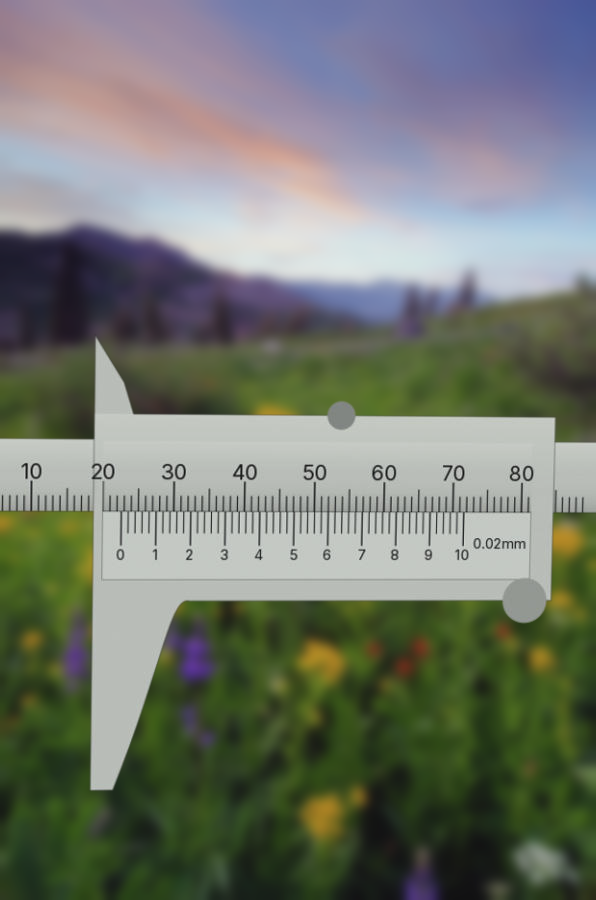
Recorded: 22.6mm
